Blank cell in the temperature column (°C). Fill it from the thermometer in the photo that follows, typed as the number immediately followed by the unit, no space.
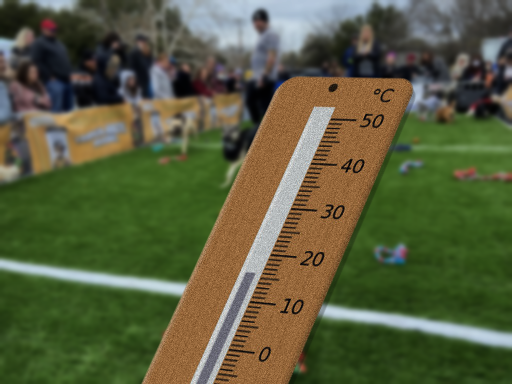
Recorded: 16°C
